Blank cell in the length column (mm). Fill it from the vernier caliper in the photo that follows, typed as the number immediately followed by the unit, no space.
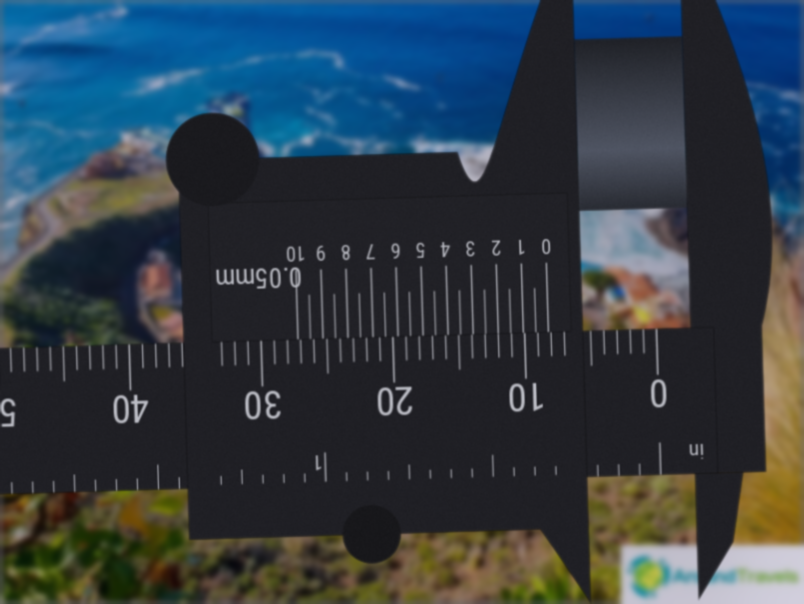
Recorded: 8.2mm
